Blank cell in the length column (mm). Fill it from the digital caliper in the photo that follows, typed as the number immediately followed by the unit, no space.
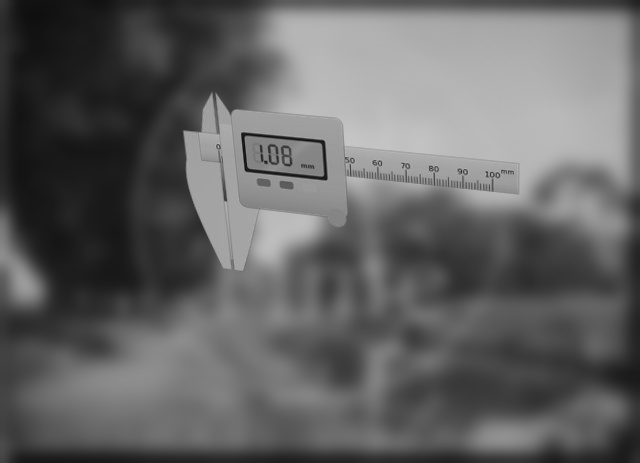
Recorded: 1.08mm
